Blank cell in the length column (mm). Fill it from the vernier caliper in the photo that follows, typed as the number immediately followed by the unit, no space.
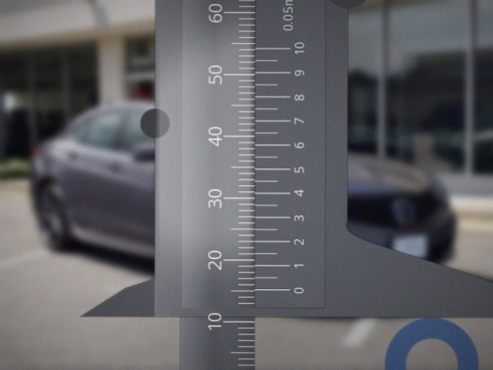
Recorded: 15.2mm
